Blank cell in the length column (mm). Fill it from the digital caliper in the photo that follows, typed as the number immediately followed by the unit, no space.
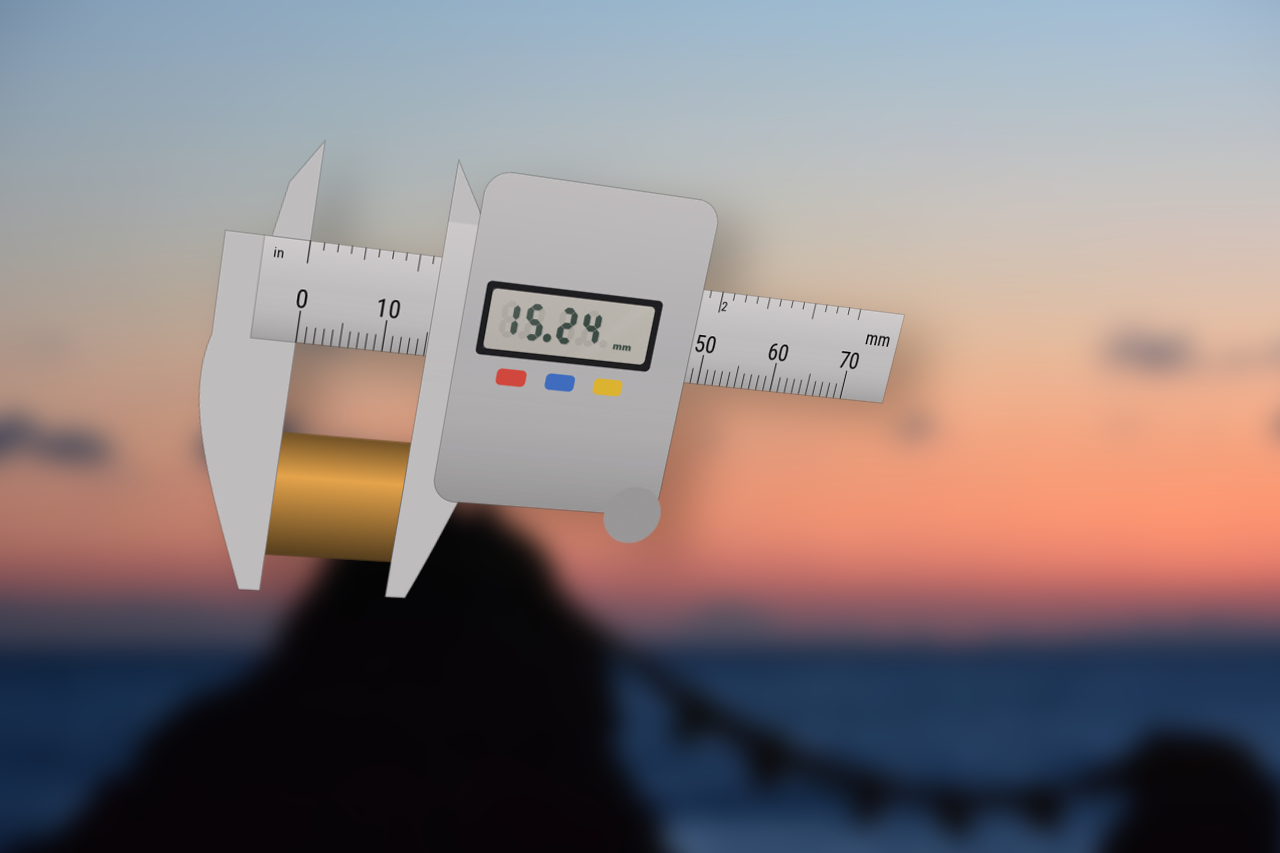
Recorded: 15.24mm
